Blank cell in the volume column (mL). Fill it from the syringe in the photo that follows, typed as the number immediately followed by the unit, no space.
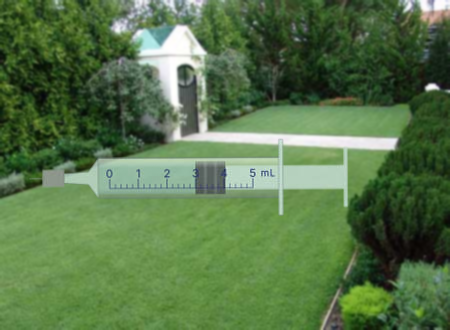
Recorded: 3mL
